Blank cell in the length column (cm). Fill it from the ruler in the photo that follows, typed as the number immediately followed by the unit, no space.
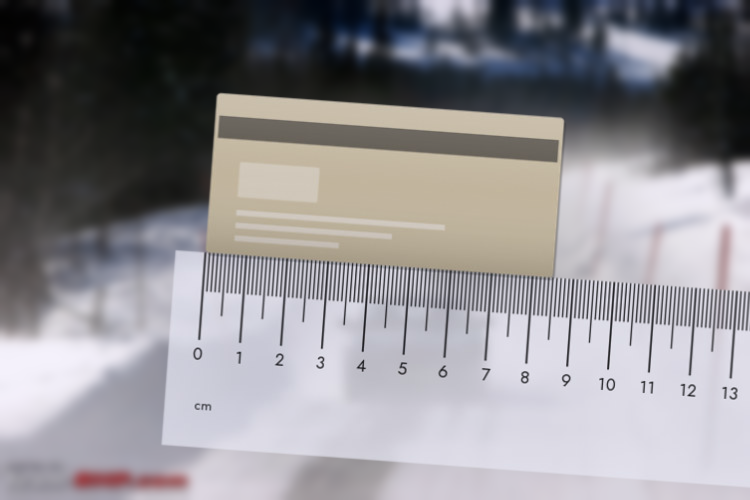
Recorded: 8.5cm
